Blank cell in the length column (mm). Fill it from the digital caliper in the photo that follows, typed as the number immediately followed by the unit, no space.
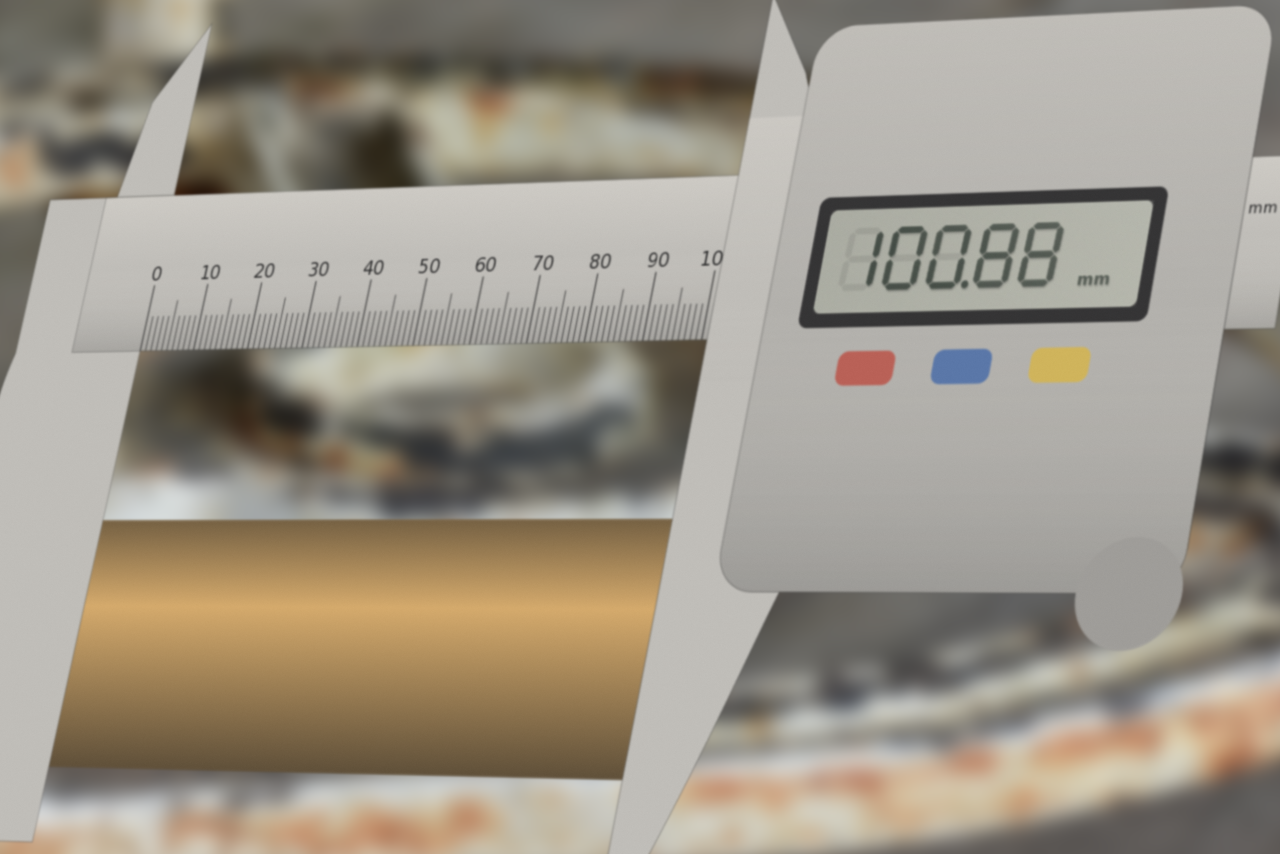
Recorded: 100.88mm
